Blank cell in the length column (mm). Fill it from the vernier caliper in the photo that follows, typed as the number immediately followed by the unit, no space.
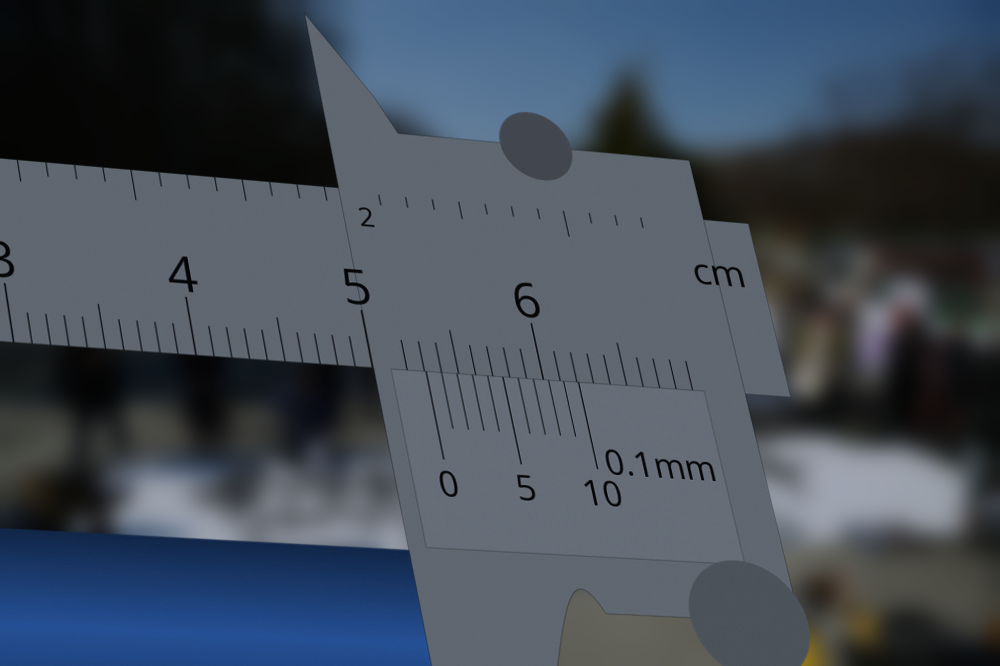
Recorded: 53.1mm
